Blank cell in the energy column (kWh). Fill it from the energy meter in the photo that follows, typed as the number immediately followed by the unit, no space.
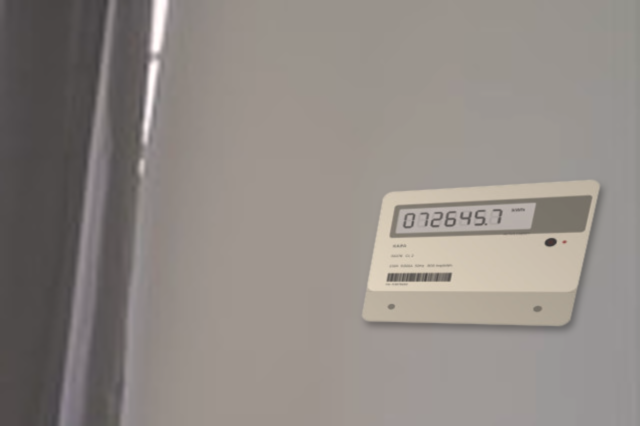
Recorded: 72645.7kWh
